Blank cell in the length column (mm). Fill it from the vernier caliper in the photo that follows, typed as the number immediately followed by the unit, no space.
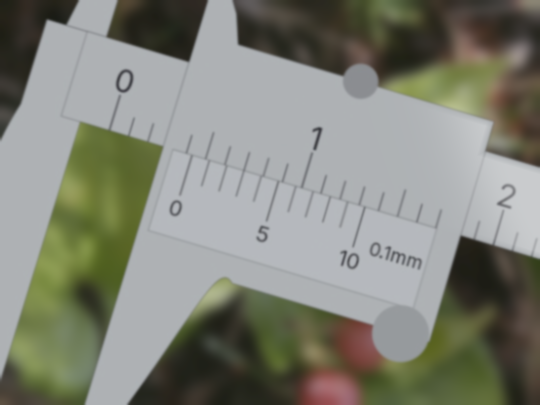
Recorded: 4.3mm
